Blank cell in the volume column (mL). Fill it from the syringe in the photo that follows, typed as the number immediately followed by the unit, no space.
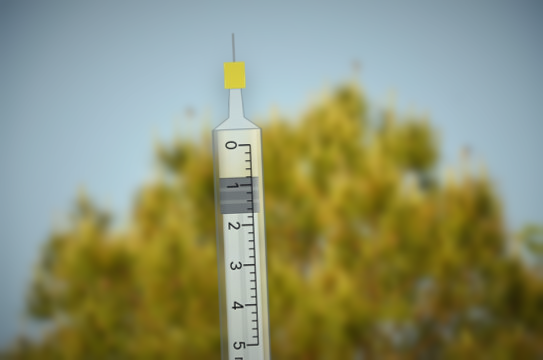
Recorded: 0.8mL
